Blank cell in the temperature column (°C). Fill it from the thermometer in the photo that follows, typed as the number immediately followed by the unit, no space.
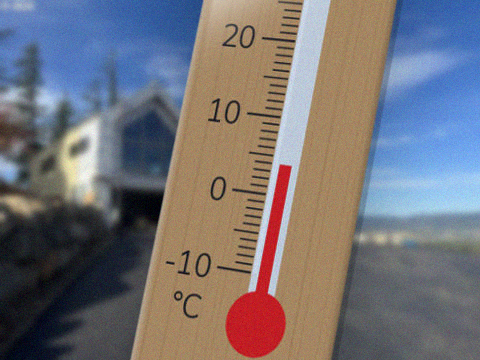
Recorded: 4°C
